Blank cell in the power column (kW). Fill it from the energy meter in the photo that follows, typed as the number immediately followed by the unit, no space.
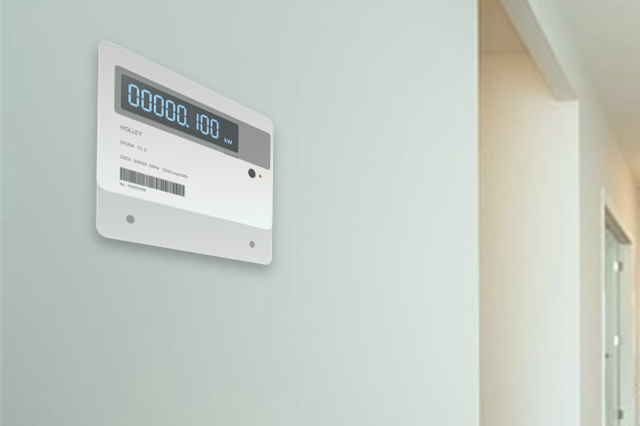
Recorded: 0.100kW
